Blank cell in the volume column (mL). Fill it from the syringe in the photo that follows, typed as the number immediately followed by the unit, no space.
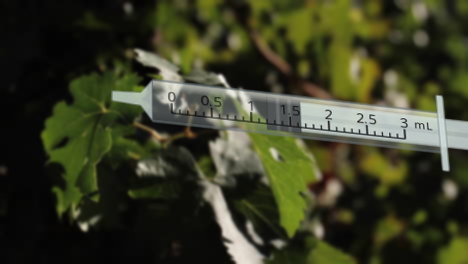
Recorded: 1.2mL
